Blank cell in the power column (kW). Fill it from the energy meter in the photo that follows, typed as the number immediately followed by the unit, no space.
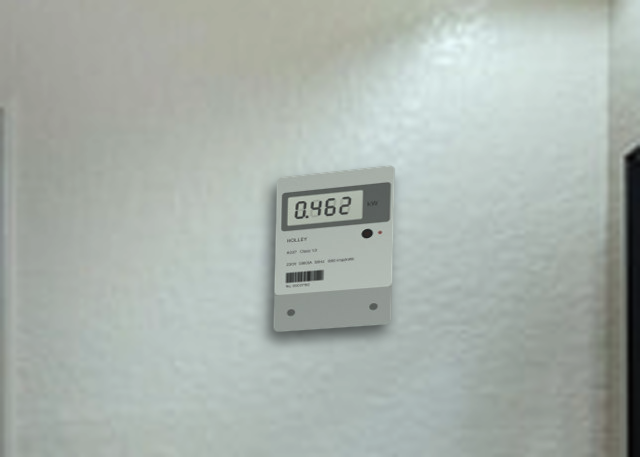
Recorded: 0.462kW
